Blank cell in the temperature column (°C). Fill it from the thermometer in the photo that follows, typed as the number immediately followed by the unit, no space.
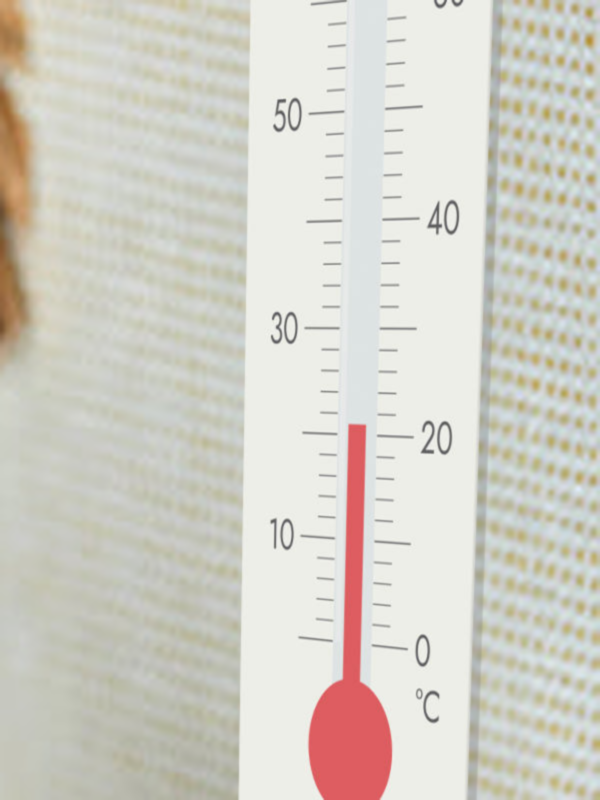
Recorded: 21°C
